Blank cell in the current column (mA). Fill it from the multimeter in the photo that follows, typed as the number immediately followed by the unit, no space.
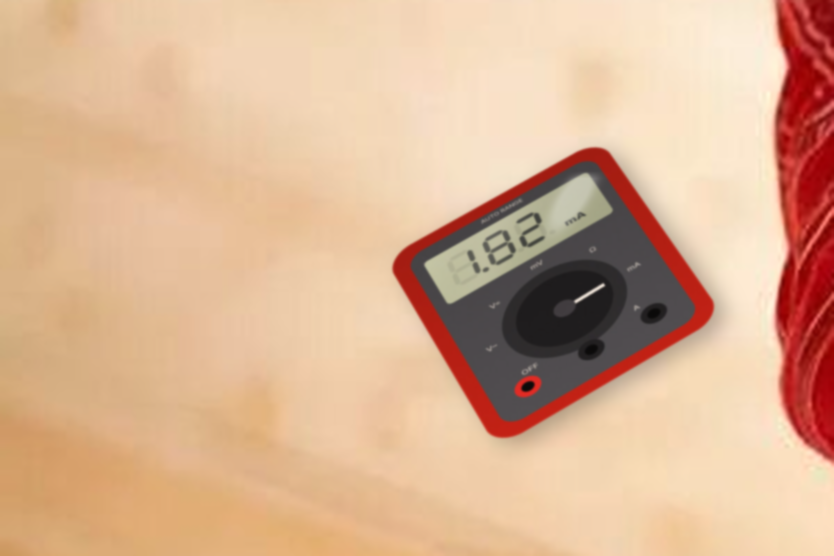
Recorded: 1.82mA
